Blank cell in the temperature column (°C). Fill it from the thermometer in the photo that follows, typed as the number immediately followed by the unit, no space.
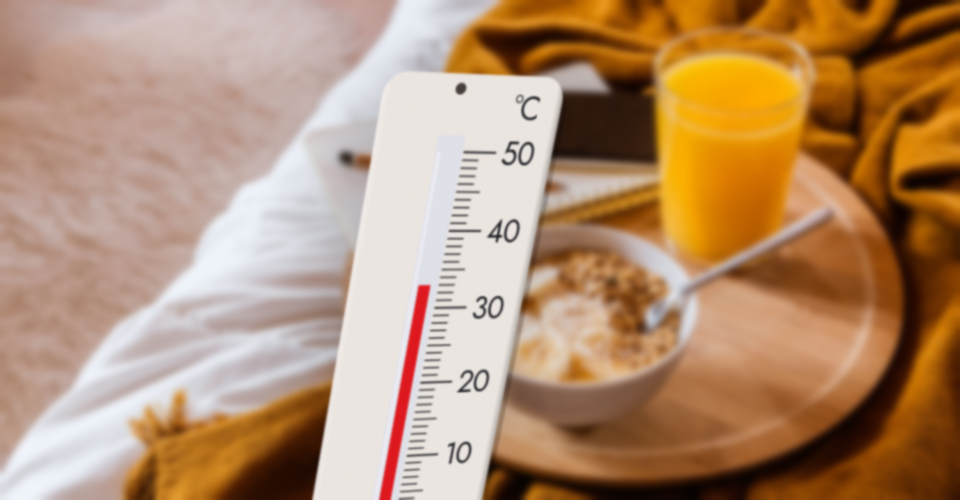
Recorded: 33°C
